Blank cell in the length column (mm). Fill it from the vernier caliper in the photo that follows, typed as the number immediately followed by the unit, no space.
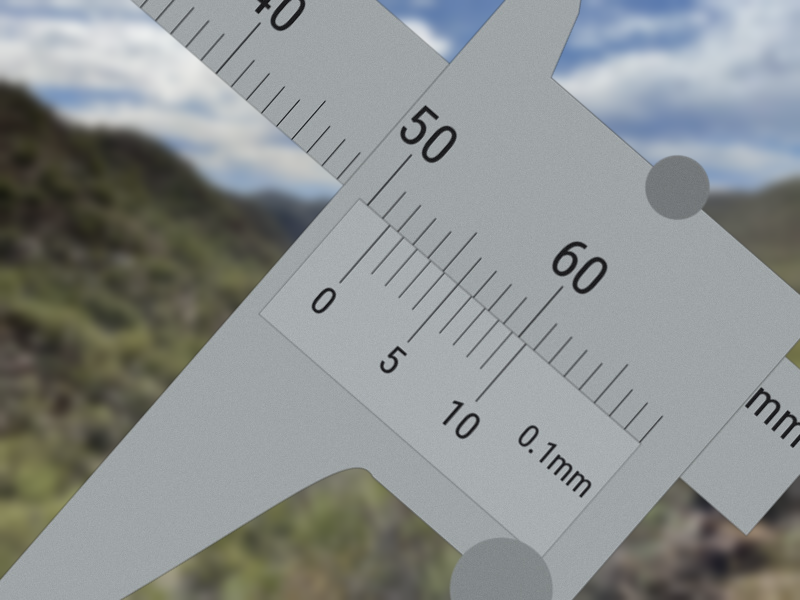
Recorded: 51.5mm
